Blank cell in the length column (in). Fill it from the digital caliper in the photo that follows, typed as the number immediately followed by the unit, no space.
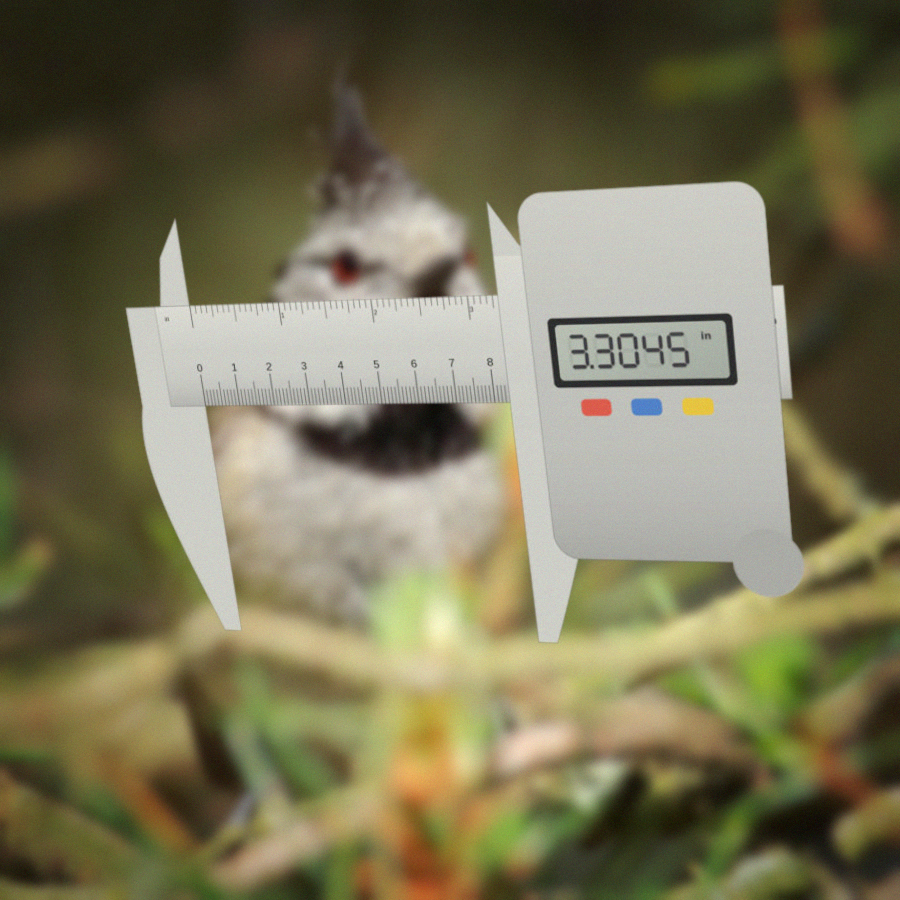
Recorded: 3.3045in
